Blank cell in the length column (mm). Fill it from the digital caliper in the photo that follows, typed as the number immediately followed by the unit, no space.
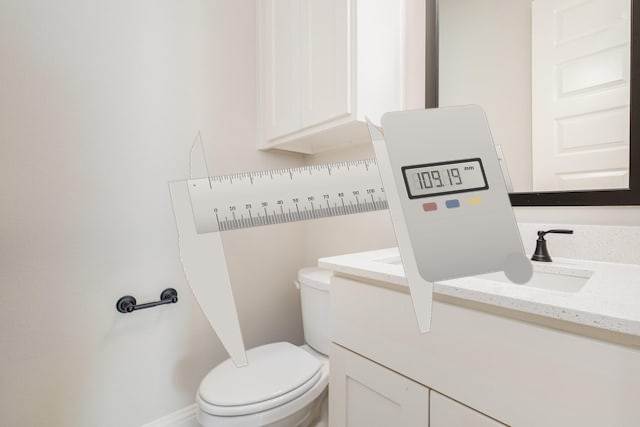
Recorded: 109.19mm
